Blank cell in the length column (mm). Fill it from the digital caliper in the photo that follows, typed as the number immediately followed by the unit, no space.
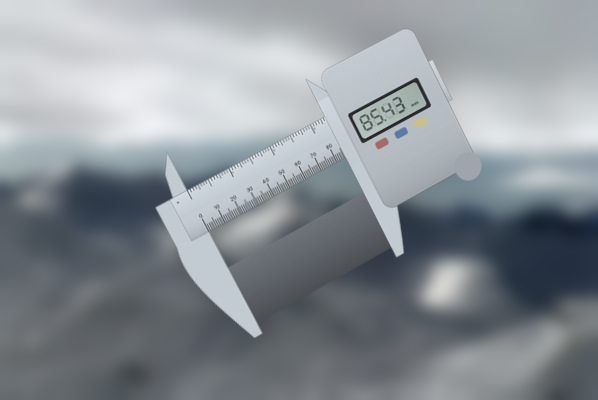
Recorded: 85.43mm
